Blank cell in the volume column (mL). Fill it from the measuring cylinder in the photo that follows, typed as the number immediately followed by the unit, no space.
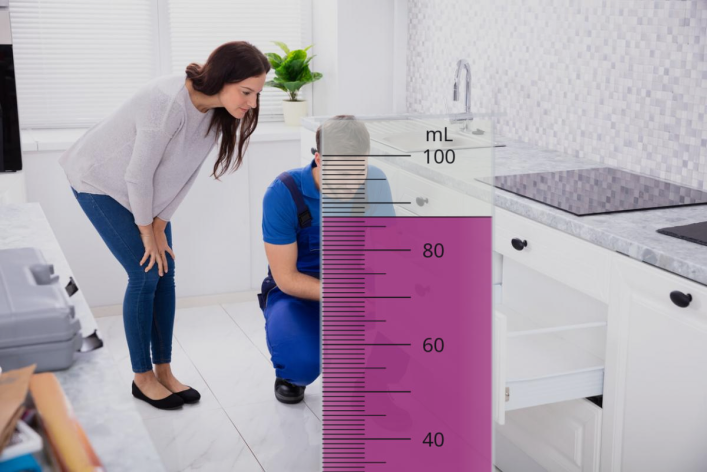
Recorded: 87mL
